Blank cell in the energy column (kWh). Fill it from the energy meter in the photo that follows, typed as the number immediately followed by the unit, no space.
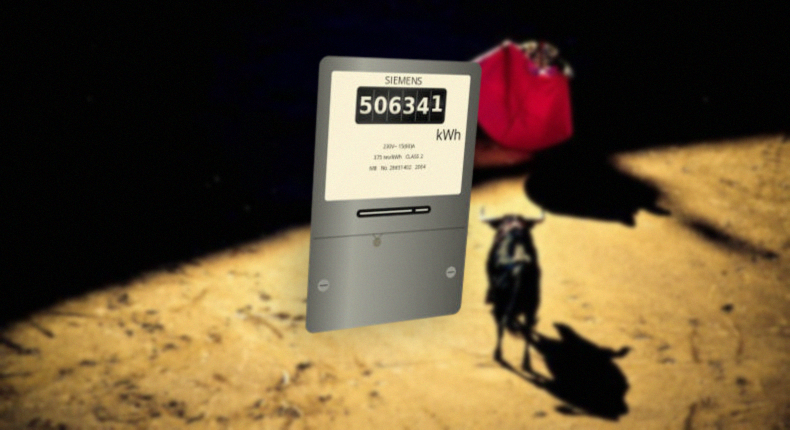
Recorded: 506341kWh
